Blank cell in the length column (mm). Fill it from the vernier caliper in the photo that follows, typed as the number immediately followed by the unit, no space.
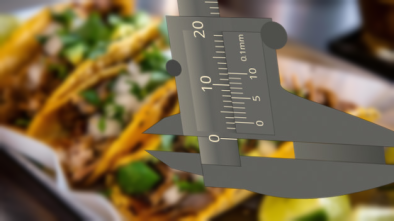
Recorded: 3.2mm
